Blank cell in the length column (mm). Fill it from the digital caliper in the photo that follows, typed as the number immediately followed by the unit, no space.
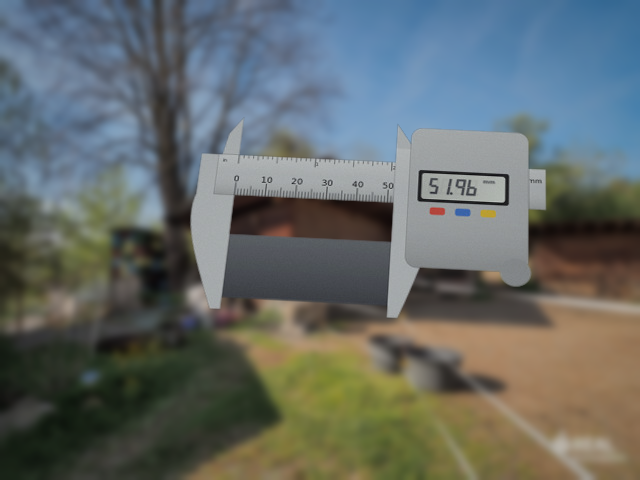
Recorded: 51.96mm
